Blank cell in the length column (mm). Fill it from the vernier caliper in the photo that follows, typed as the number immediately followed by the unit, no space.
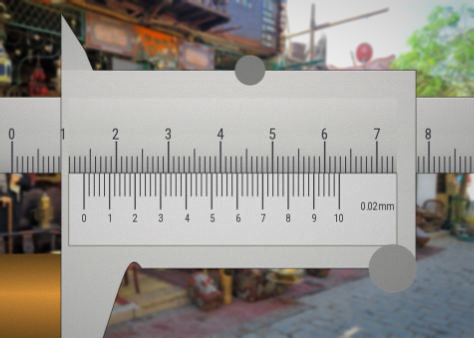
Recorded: 13.8mm
